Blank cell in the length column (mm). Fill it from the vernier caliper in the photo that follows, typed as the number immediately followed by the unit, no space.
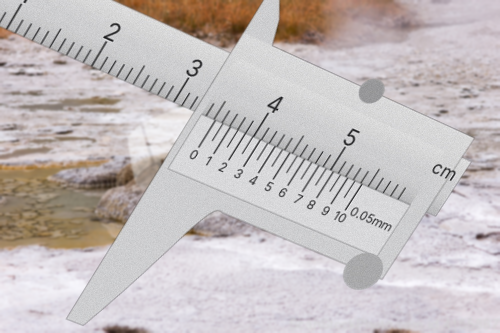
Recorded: 35.2mm
